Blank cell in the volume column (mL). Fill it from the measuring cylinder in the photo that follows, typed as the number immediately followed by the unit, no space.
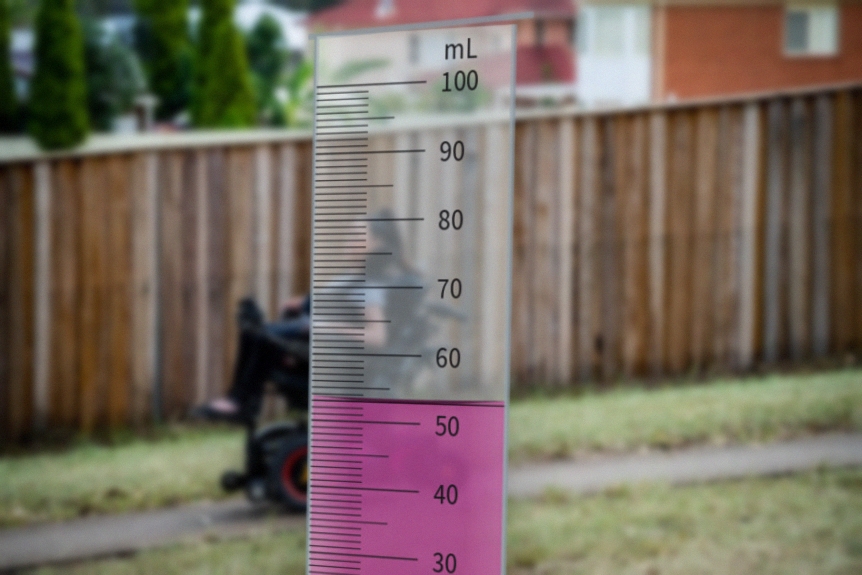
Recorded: 53mL
